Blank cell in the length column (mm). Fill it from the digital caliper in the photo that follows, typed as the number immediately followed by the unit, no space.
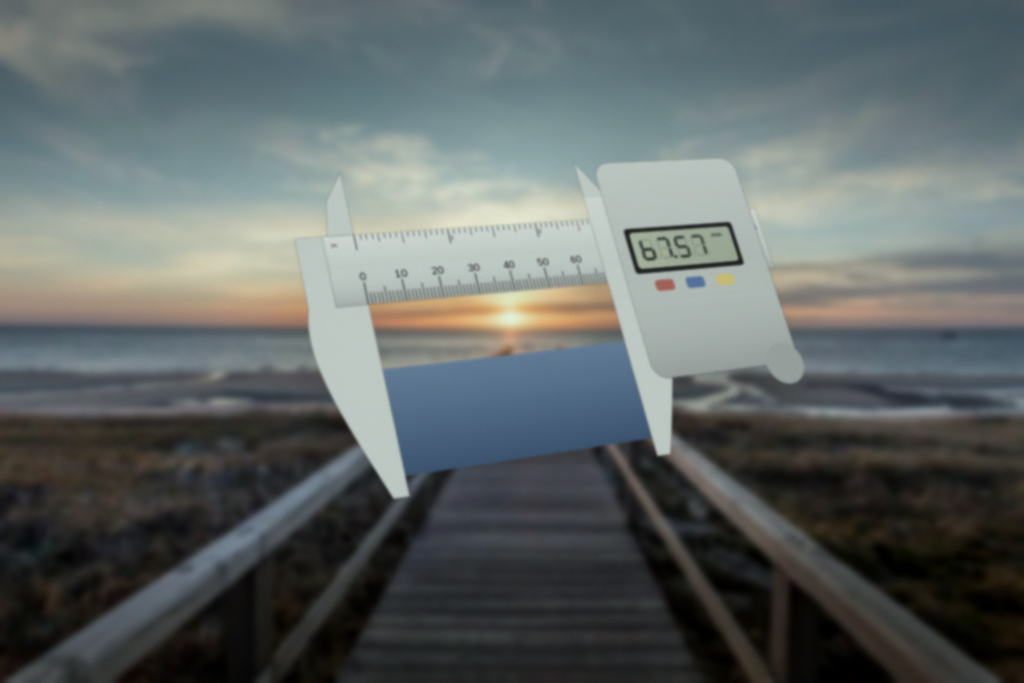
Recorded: 67.57mm
